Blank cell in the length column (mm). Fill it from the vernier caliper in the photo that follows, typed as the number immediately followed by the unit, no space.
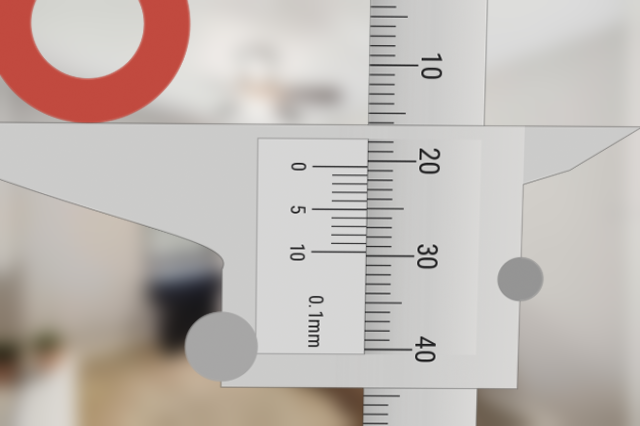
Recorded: 20.6mm
